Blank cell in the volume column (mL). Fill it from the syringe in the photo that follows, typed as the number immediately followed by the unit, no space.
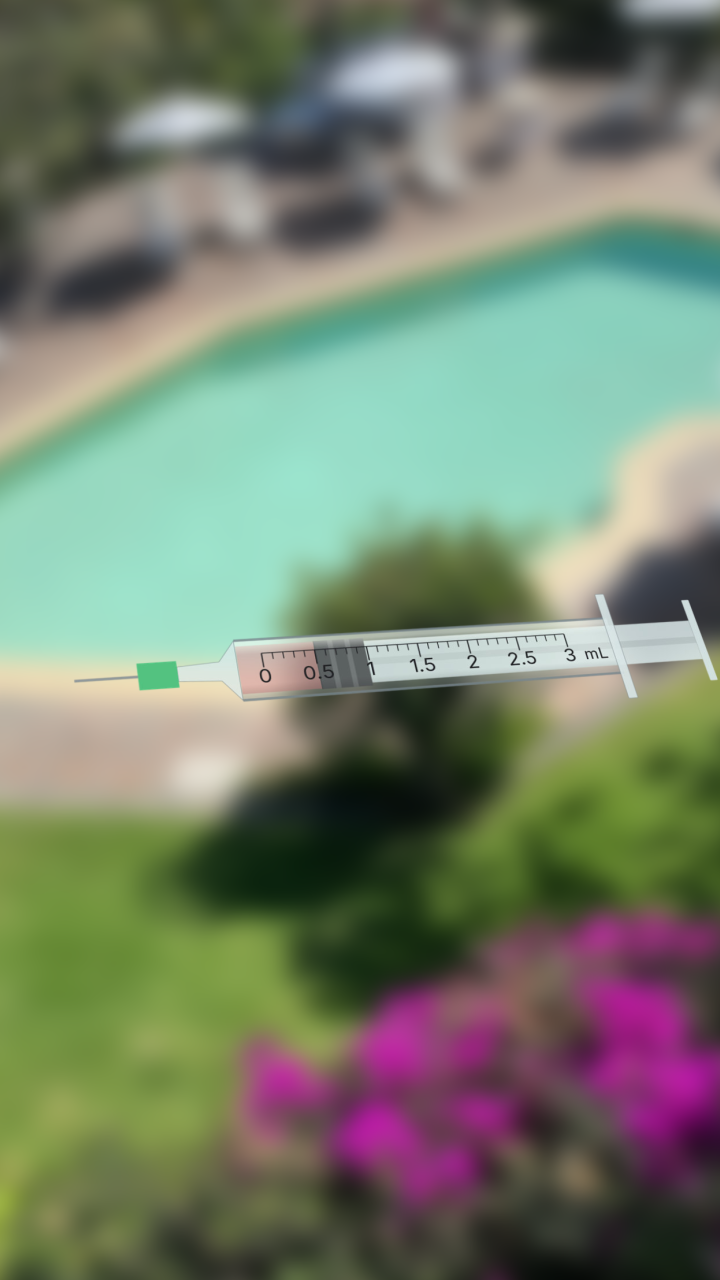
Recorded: 0.5mL
